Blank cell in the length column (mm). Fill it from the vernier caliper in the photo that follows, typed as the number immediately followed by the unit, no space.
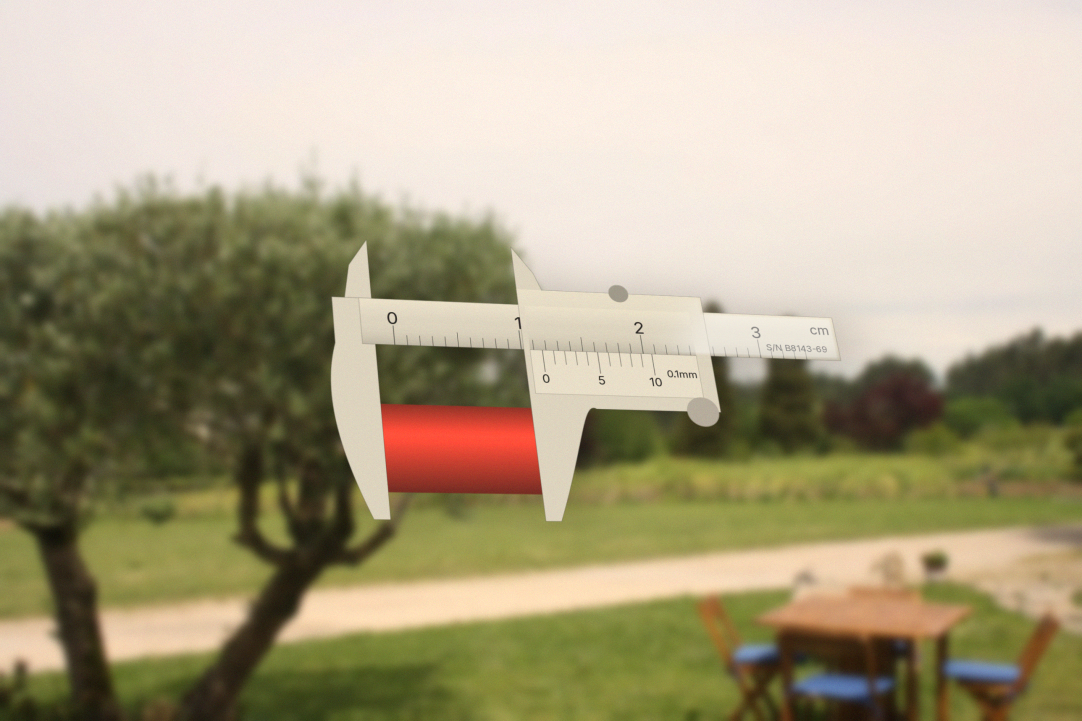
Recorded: 11.7mm
